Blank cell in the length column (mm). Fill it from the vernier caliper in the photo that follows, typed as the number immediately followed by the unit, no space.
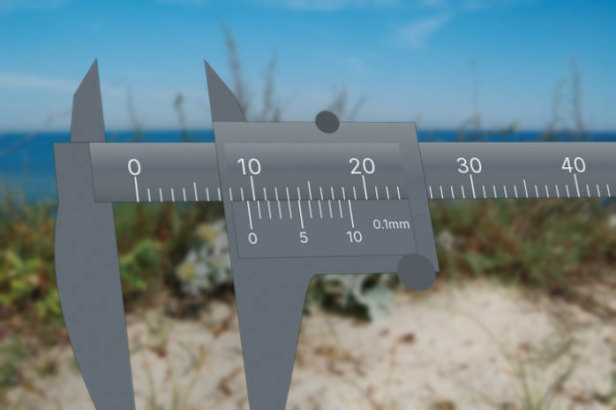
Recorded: 9.4mm
